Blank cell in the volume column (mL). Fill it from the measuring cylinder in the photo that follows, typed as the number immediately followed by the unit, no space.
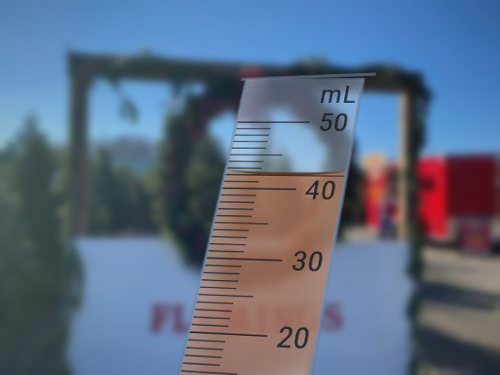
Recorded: 42mL
